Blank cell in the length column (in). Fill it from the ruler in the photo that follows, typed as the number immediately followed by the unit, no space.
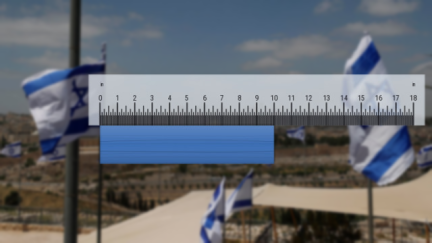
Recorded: 10in
